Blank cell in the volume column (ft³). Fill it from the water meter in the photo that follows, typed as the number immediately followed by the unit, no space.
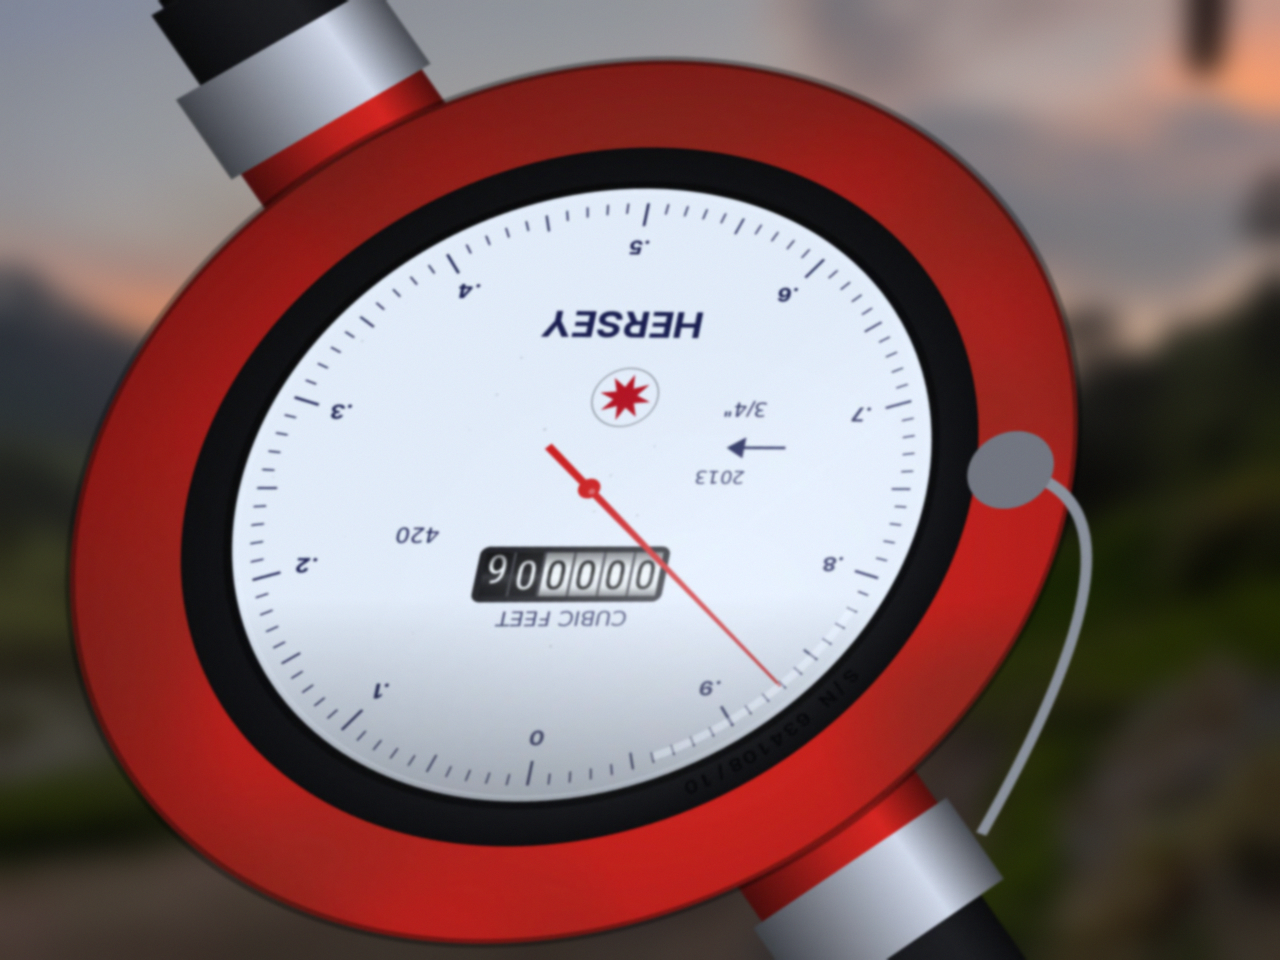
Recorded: 5.87ft³
